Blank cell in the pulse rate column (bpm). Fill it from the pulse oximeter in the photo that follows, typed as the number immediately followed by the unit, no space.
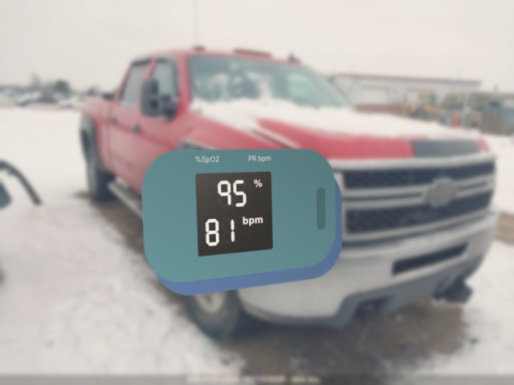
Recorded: 81bpm
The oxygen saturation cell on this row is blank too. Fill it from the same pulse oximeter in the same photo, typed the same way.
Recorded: 95%
